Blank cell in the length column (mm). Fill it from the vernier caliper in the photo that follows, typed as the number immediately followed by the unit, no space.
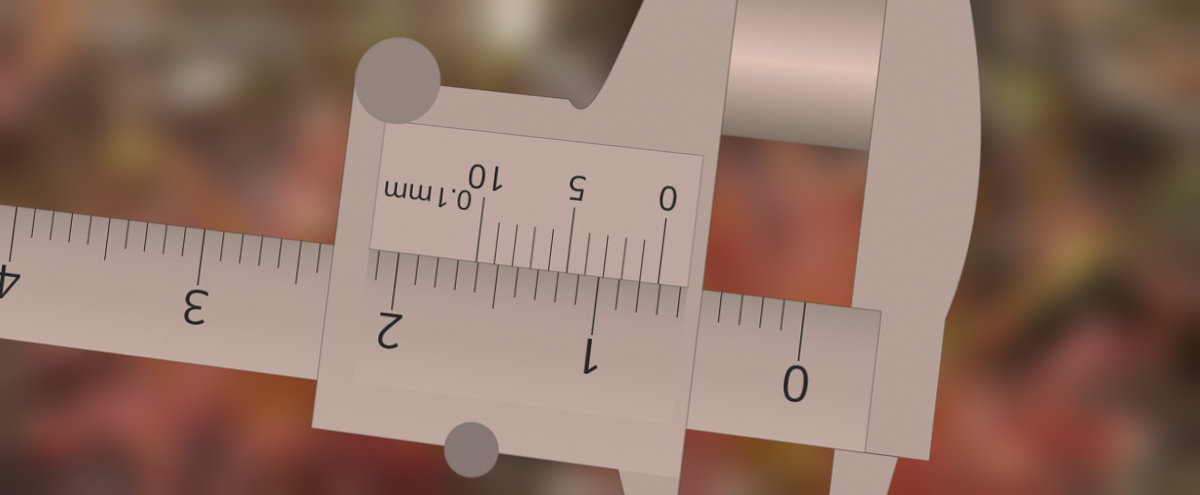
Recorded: 7.1mm
